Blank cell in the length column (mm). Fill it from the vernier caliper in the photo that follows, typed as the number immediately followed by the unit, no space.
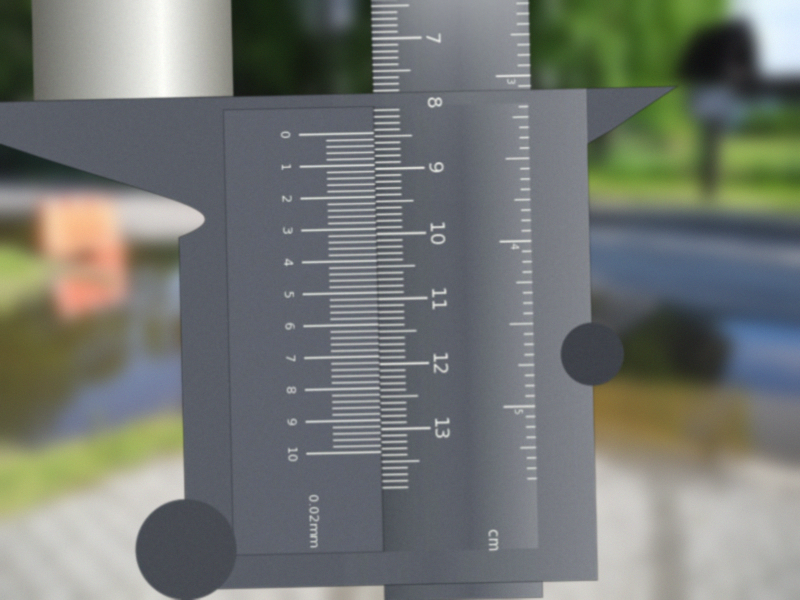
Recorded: 84.5mm
